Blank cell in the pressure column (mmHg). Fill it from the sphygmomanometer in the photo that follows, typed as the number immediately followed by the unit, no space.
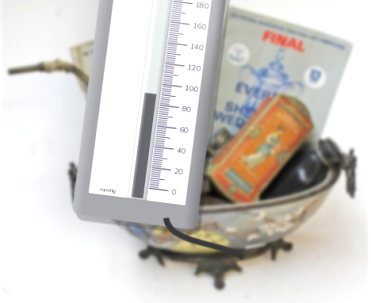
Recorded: 90mmHg
